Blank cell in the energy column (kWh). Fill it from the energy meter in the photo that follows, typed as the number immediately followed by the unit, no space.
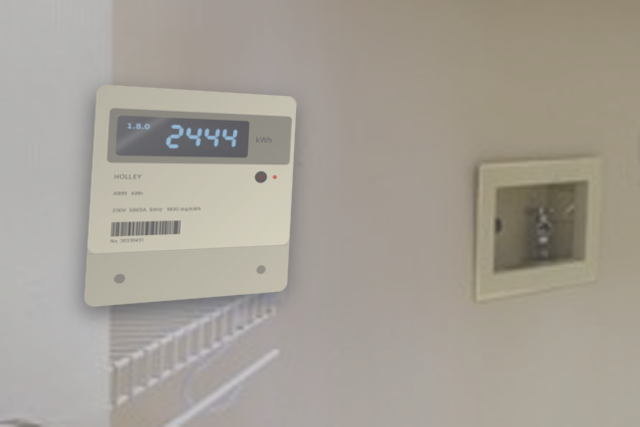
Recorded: 2444kWh
